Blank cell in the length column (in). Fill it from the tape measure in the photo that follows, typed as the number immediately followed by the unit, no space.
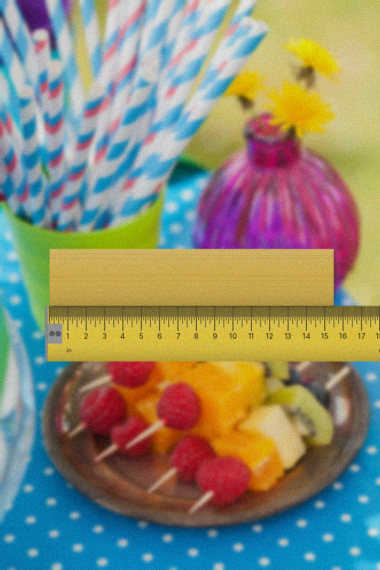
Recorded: 15.5in
